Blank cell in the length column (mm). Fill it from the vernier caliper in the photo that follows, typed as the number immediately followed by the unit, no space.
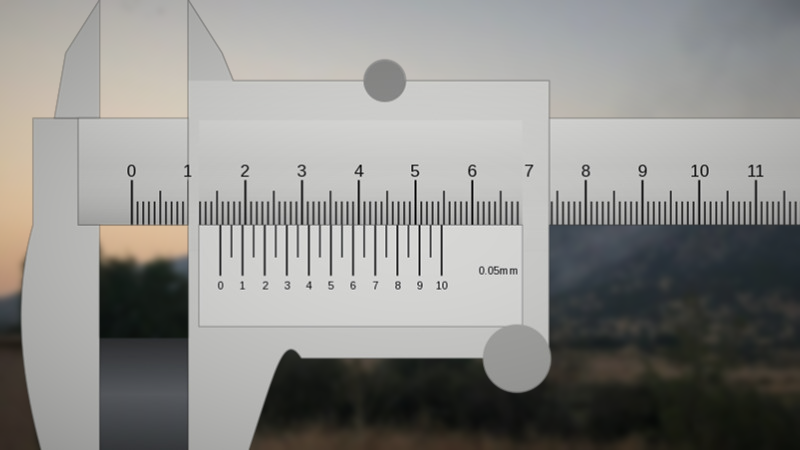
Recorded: 15.6mm
